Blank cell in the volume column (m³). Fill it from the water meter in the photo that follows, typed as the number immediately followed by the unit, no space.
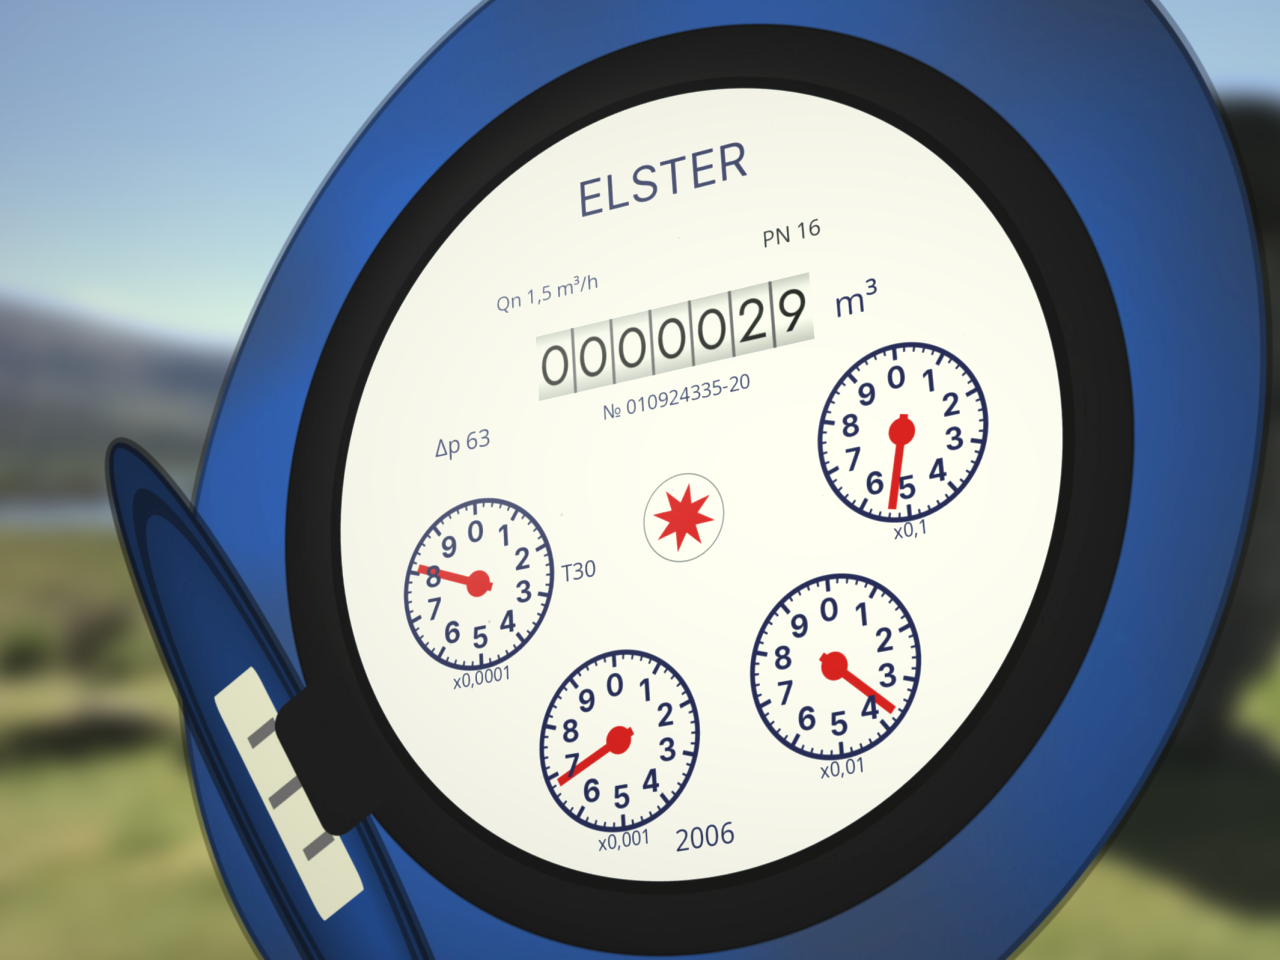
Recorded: 29.5368m³
